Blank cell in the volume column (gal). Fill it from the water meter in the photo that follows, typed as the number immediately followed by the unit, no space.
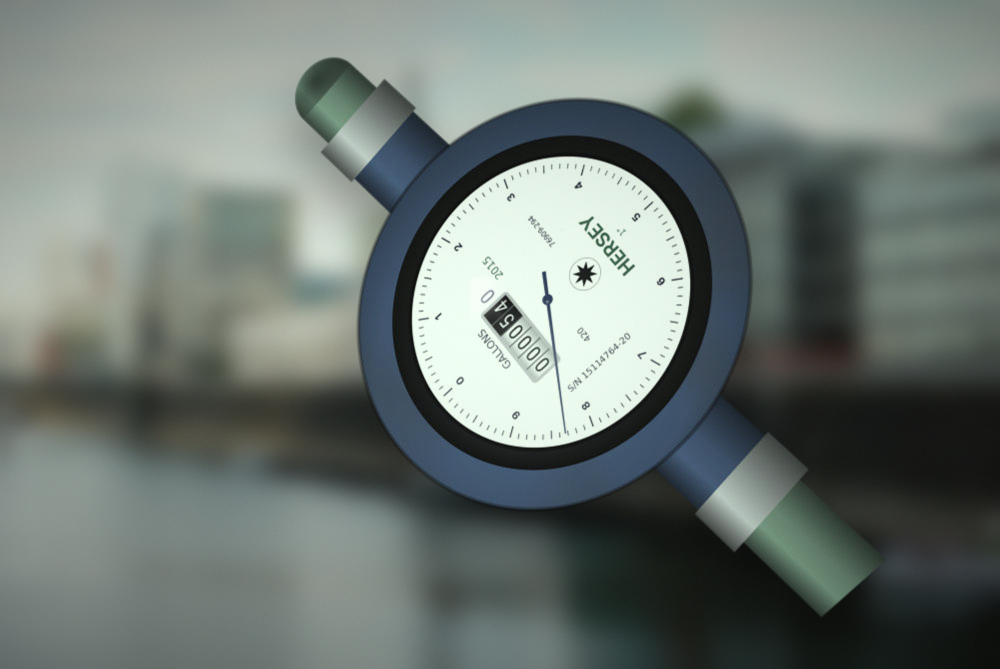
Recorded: 538.3gal
